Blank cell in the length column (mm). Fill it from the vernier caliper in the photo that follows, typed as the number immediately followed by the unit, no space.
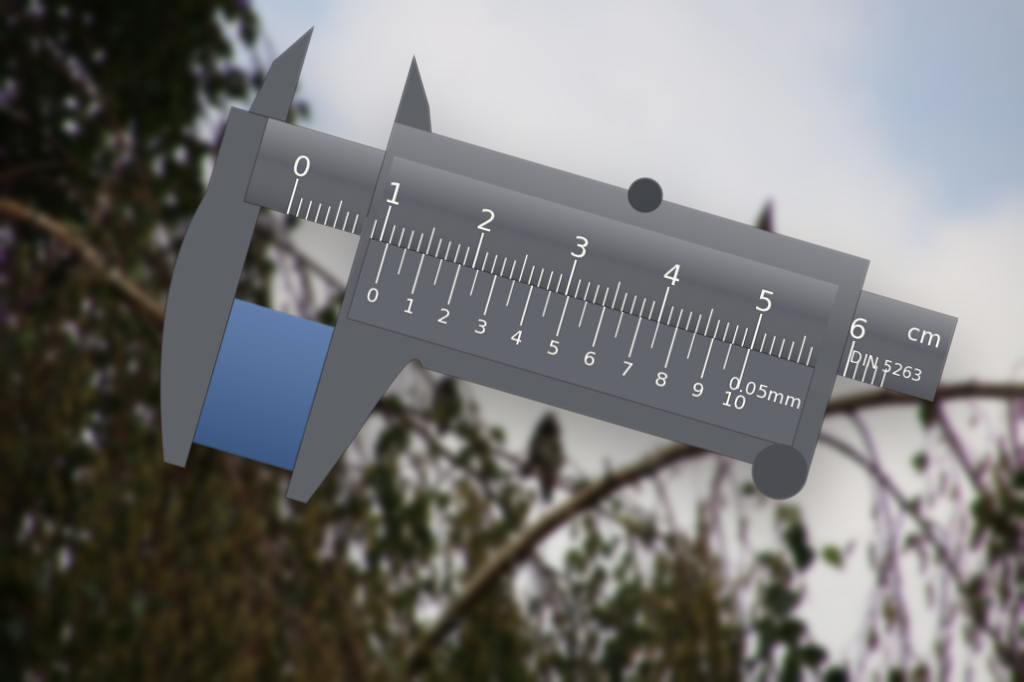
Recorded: 10.8mm
